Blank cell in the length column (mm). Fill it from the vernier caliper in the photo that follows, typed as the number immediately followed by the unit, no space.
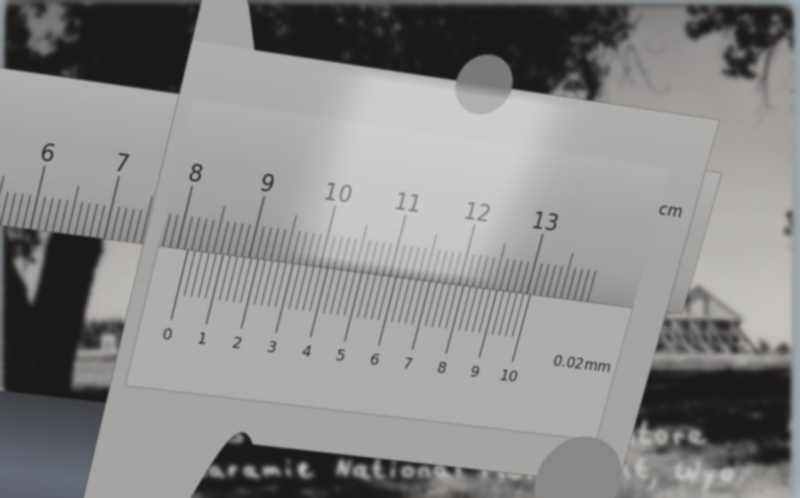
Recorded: 81.5mm
